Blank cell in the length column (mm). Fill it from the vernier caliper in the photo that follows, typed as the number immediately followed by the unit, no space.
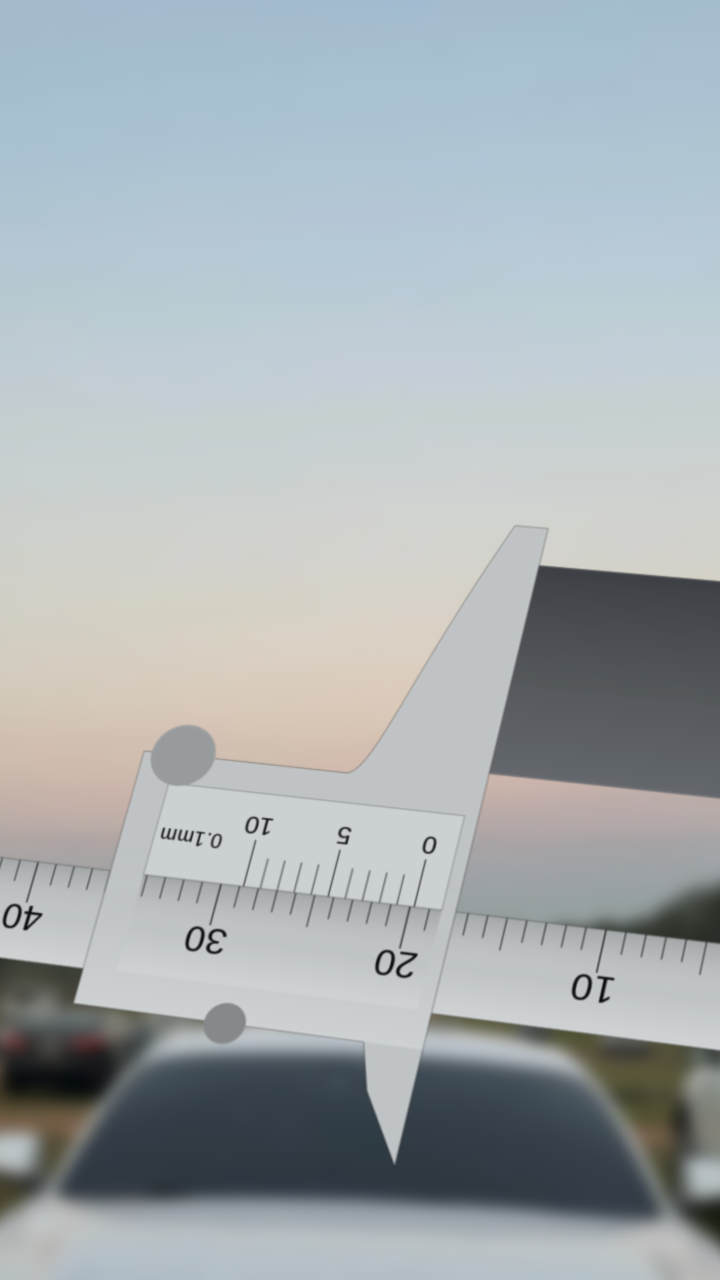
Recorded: 19.8mm
